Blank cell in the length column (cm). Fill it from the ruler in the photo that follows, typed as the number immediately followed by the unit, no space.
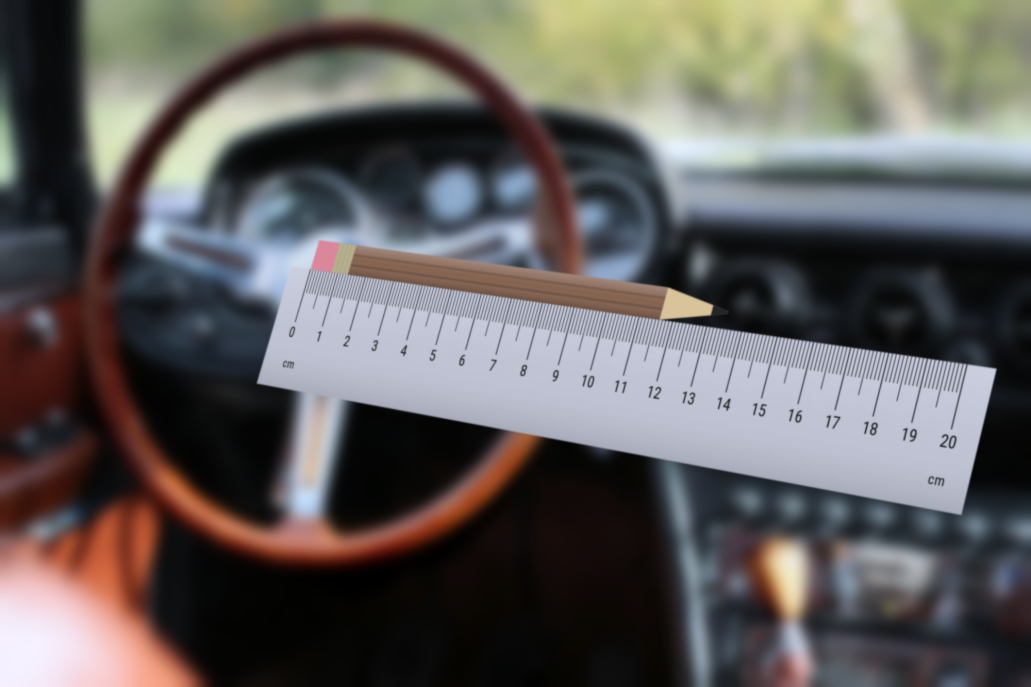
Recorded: 13.5cm
